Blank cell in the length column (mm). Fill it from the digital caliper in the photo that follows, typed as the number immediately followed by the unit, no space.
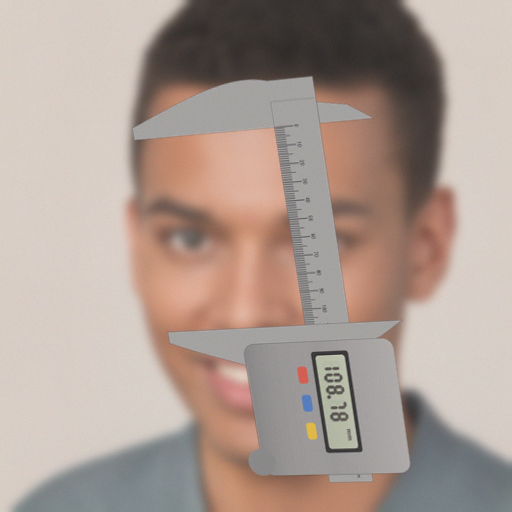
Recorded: 108.78mm
